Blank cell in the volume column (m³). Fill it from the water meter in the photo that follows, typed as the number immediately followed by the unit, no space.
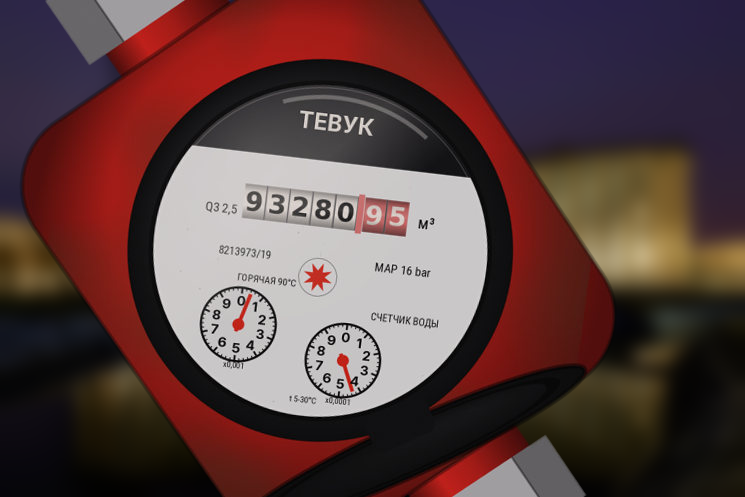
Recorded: 93280.9504m³
